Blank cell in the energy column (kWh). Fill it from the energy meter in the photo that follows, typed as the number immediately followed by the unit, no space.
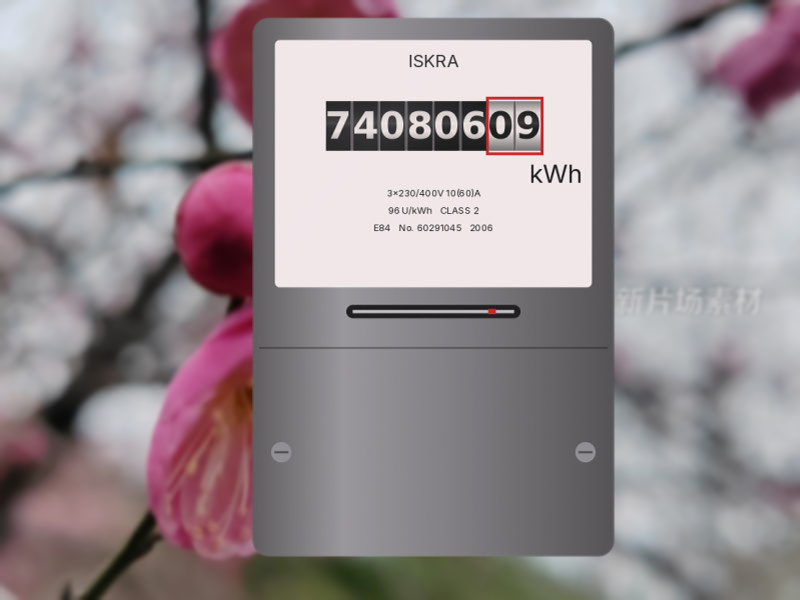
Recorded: 740806.09kWh
